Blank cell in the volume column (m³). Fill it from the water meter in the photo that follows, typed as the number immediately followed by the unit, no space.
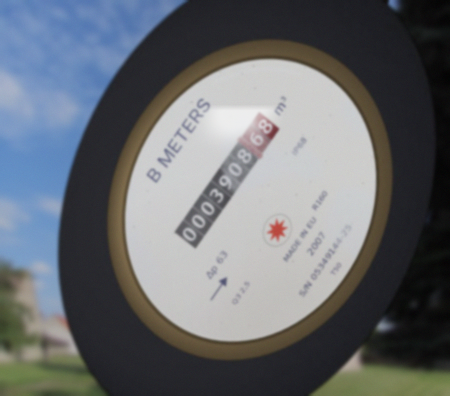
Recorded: 3908.68m³
